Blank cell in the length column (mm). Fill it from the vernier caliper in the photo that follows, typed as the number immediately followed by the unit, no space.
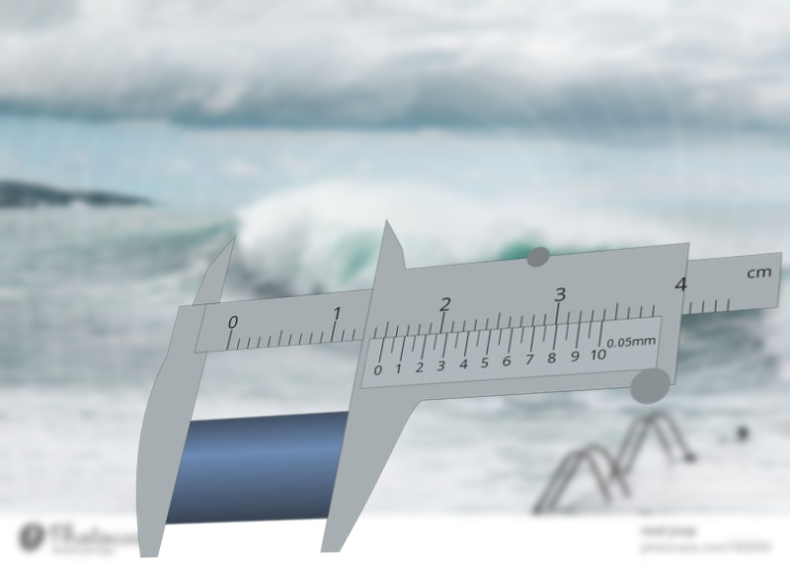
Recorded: 14.9mm
